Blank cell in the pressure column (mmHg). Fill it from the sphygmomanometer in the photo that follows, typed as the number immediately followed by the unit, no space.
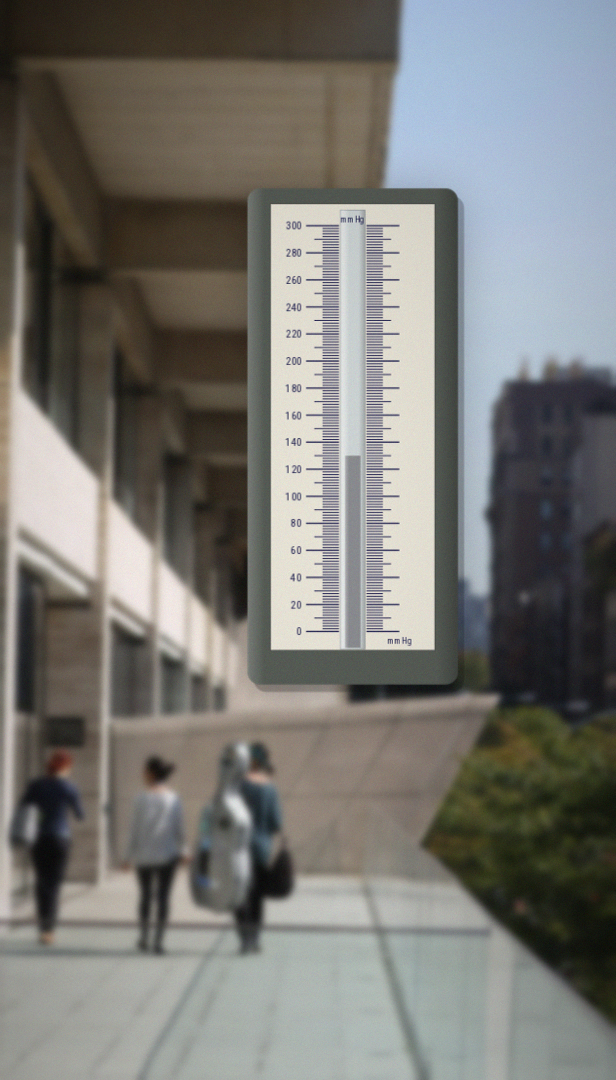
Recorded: 130mmHg
